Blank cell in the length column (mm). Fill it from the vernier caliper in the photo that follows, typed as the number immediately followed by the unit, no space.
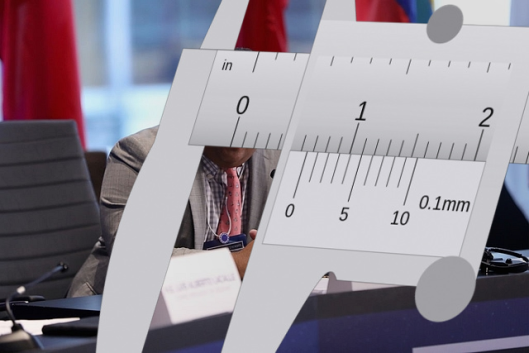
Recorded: 6.5mm
